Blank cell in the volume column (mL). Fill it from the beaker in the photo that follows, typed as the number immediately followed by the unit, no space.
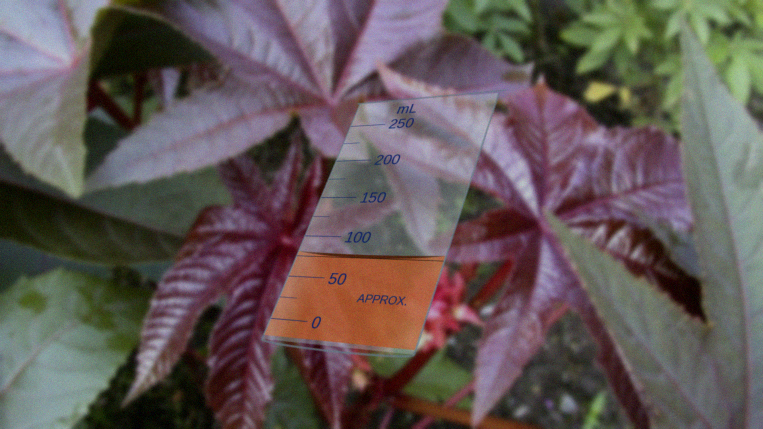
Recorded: 75mL
